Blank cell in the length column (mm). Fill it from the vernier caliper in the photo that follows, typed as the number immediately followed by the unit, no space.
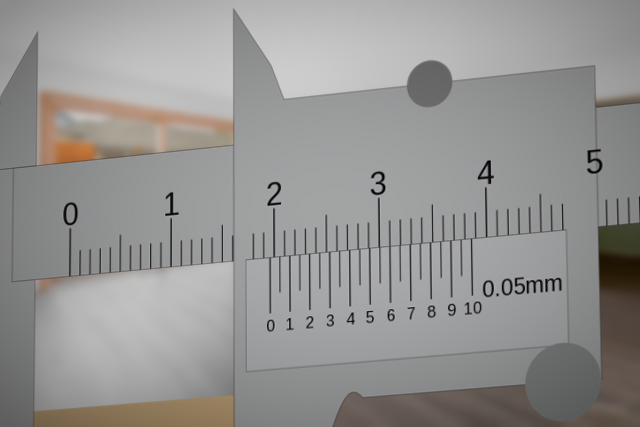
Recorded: 19.6mm
